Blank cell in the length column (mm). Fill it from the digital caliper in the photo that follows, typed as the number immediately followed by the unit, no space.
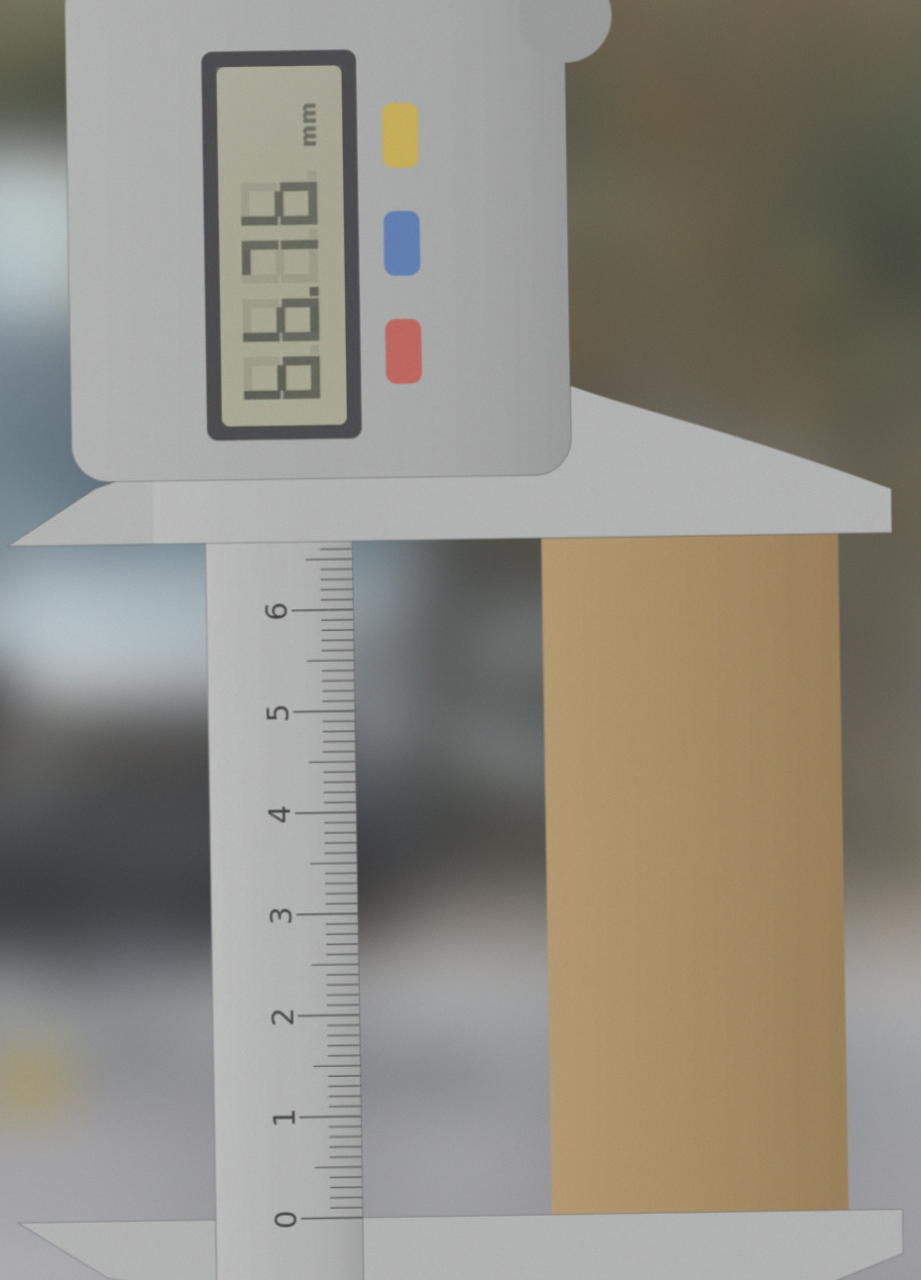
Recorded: 66.76mm
